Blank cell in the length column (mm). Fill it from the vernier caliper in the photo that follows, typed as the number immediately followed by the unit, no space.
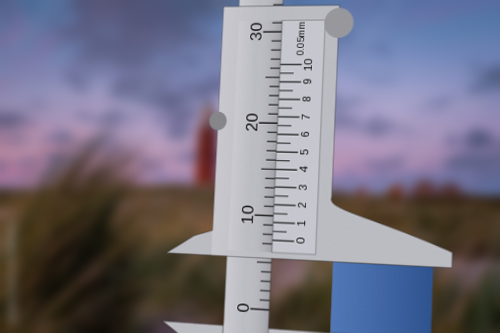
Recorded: 7.4mm
